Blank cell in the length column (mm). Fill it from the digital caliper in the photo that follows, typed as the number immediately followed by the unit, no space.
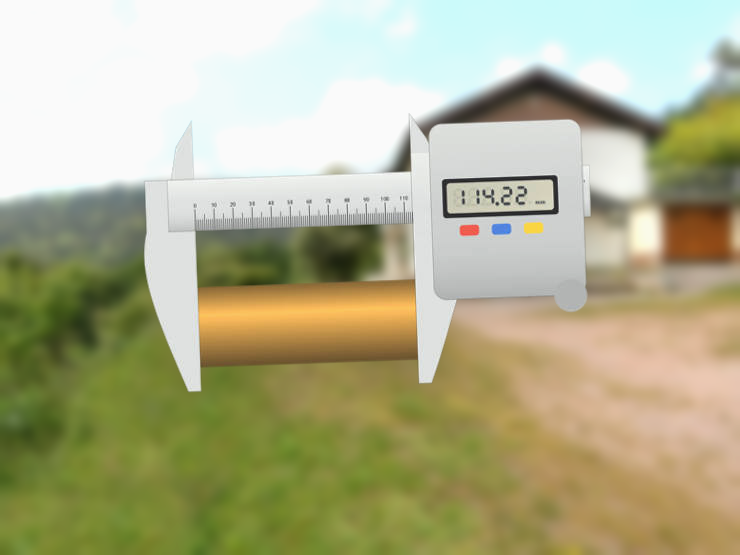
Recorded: 114.22mm
